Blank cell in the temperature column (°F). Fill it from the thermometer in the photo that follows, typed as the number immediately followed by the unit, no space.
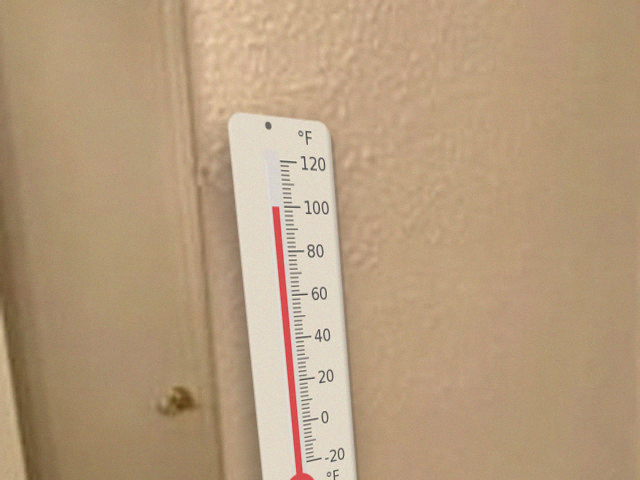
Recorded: 100°F
